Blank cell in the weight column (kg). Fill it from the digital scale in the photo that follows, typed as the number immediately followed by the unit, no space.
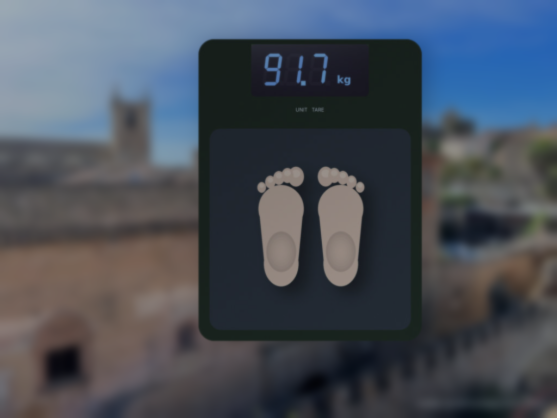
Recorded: 91.7kg
